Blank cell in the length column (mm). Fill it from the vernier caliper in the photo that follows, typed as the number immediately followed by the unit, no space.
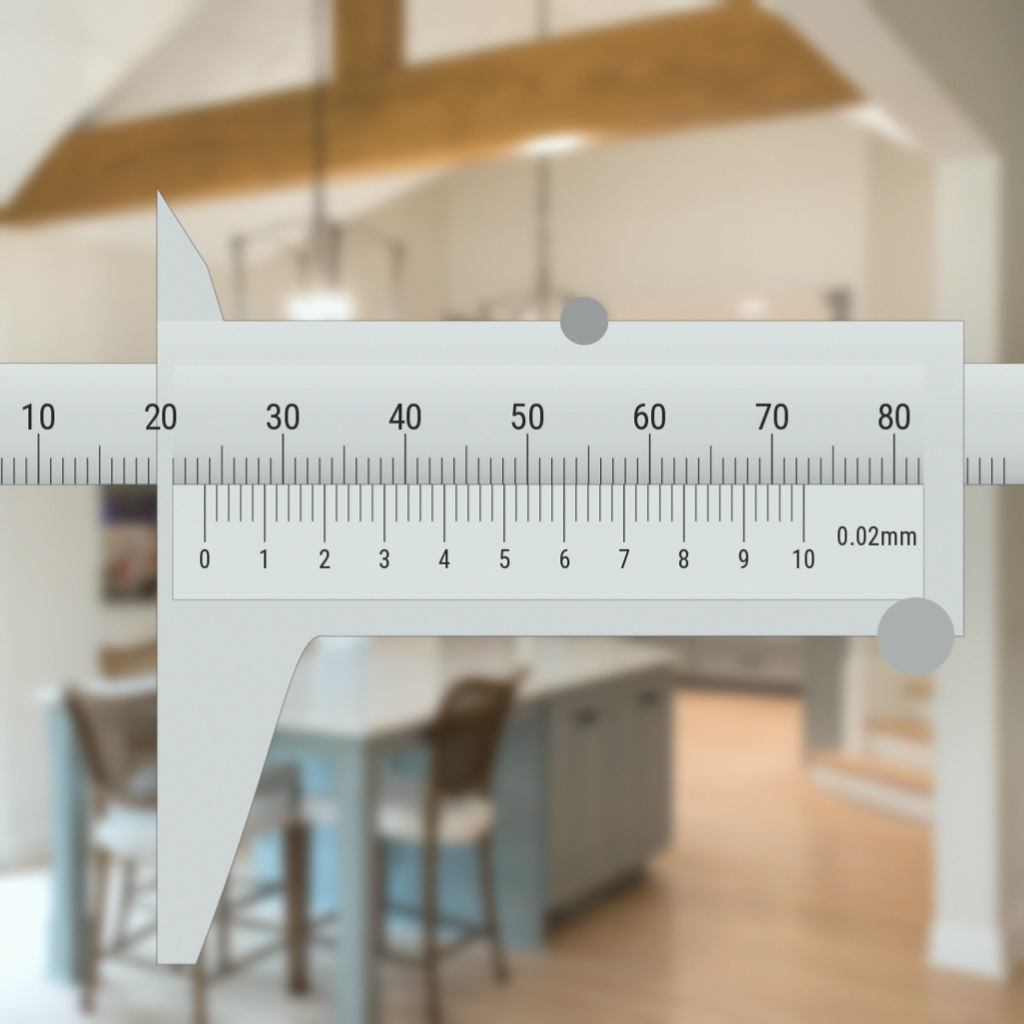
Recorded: 23.6mm
